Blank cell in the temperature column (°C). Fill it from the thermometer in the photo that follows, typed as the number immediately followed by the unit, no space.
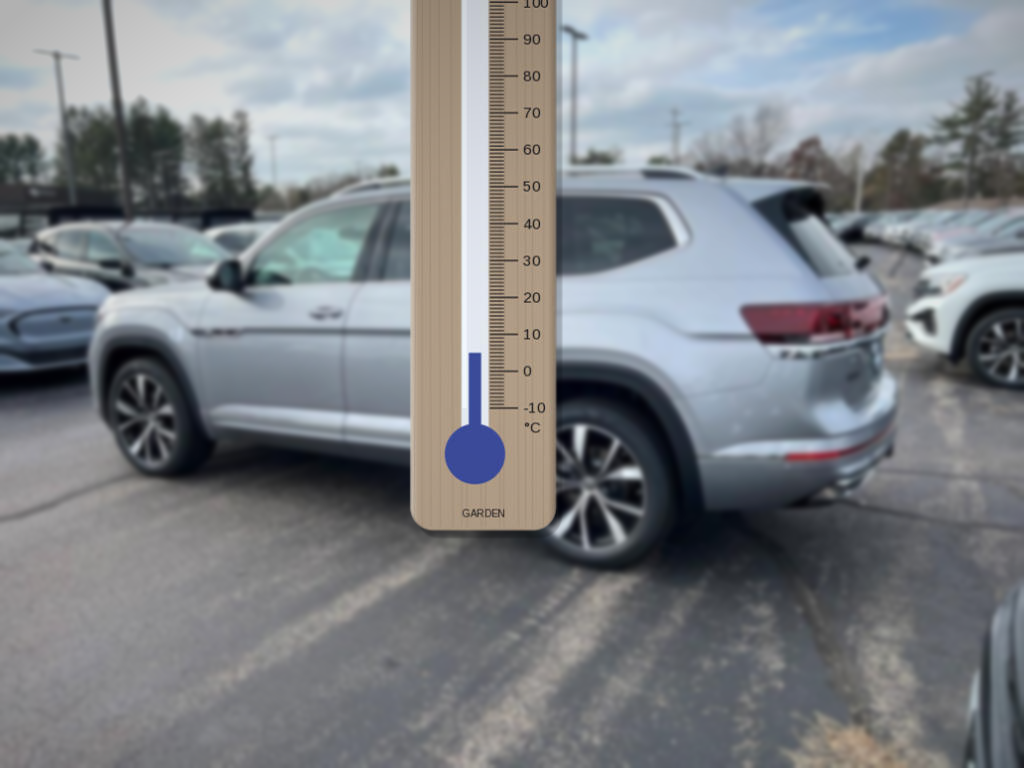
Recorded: 5°C
